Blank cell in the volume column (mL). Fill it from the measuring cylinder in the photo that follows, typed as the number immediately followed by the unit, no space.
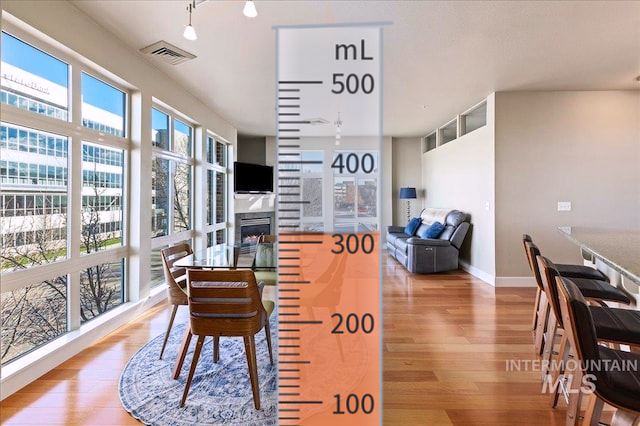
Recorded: 310mL
